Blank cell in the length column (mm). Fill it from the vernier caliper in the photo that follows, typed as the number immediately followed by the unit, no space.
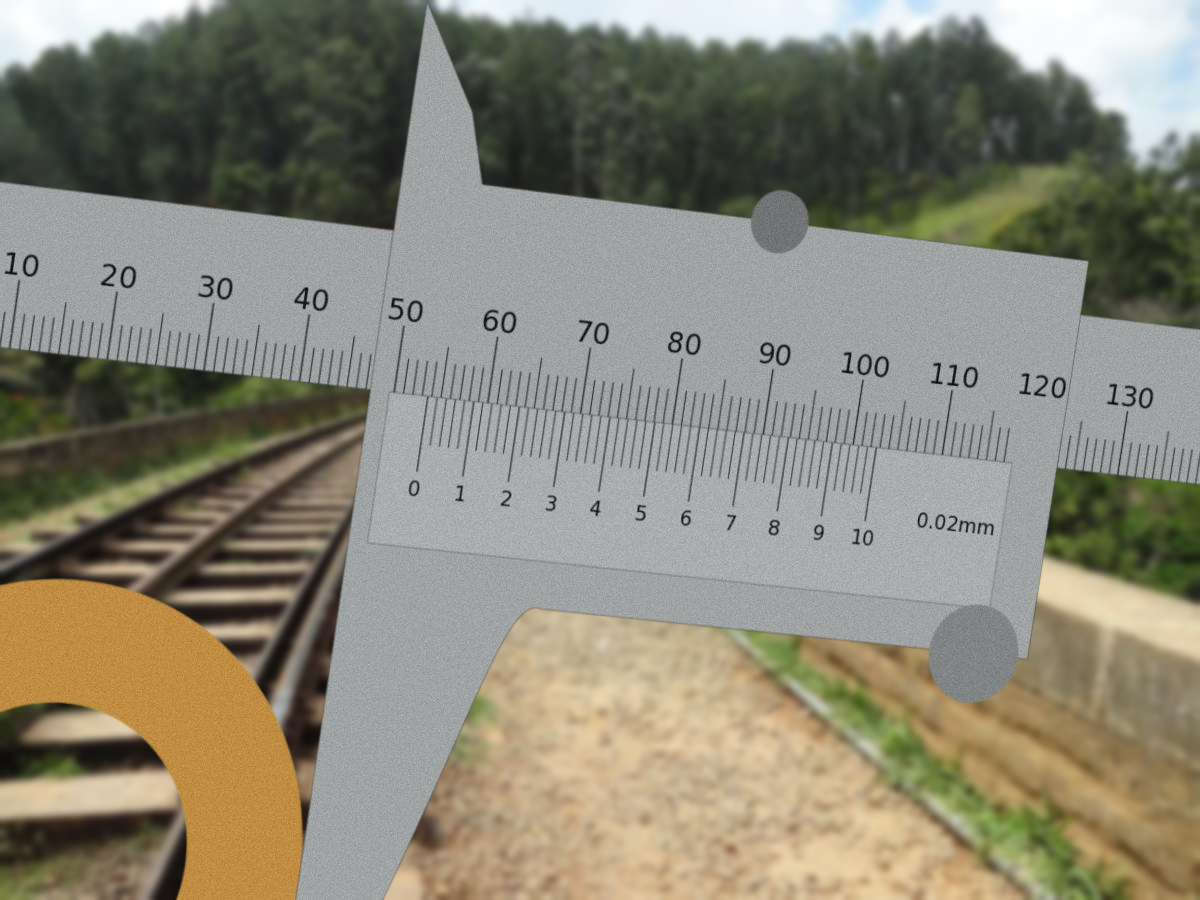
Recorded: 53.6mm
